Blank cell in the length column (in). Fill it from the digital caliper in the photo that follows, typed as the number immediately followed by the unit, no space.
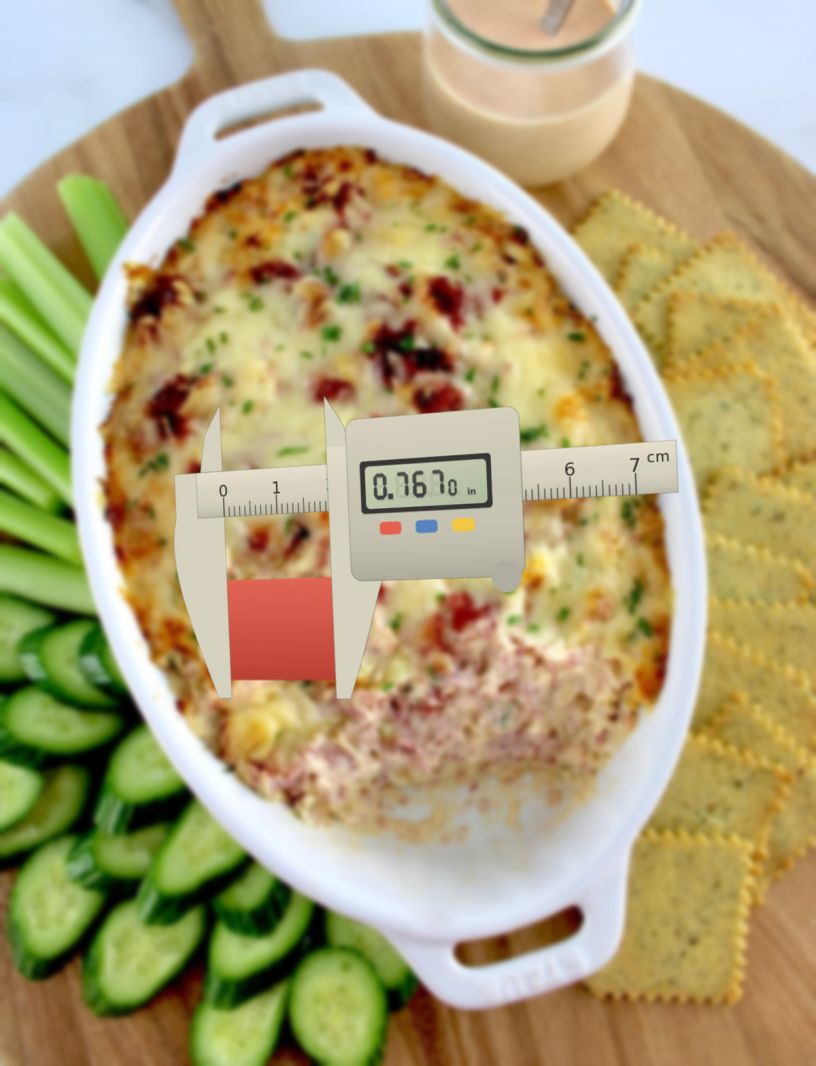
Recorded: 0.7670in
